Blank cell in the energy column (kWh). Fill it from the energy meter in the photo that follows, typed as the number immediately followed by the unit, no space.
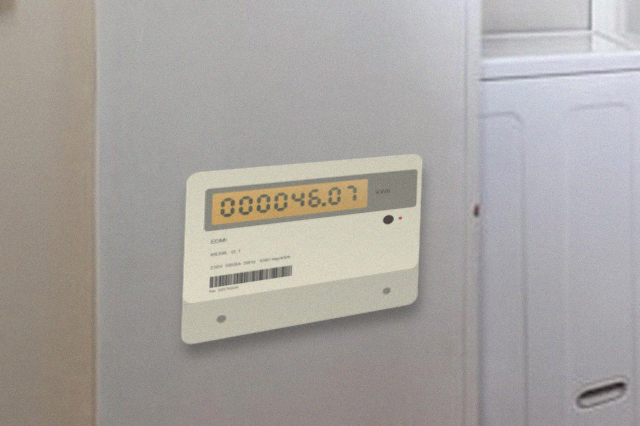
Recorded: 46.07kWh
